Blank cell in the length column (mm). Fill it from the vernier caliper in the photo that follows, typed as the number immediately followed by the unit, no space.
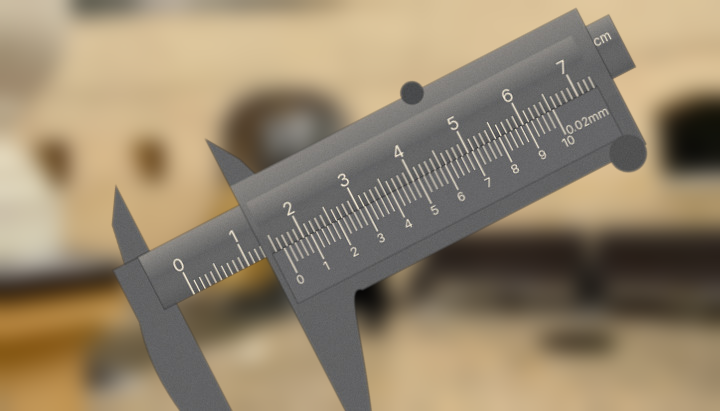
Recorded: 16.4mm
